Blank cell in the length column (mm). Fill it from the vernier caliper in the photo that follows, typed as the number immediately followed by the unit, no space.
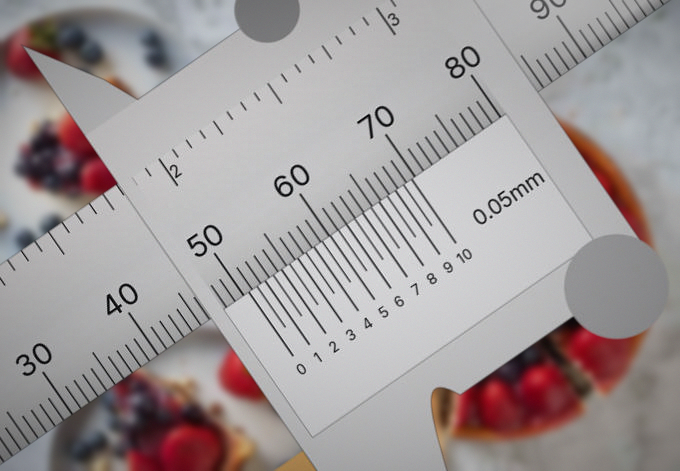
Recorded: 50.6mm
